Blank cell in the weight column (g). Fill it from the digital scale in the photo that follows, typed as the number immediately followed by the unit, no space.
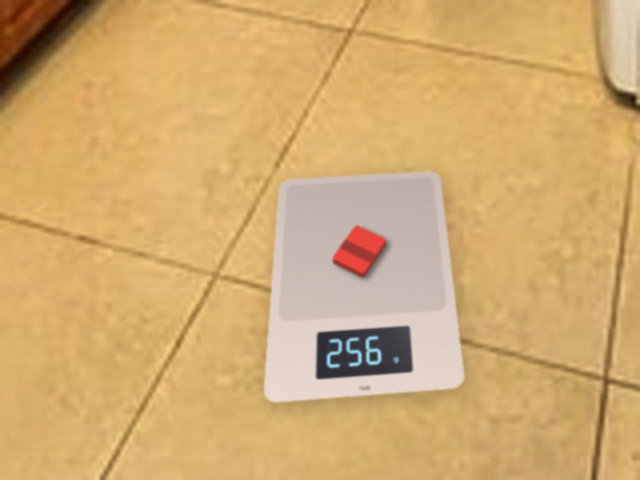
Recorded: 256g
